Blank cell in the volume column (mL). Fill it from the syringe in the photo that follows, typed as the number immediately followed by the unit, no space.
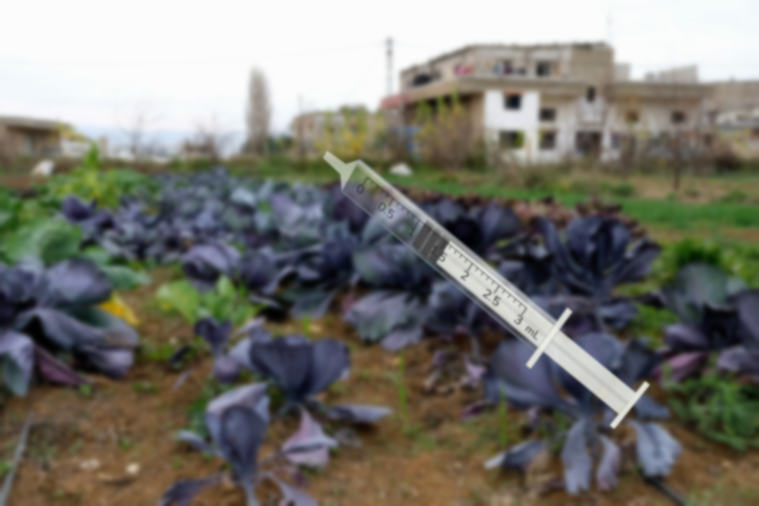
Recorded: 1.1mL
